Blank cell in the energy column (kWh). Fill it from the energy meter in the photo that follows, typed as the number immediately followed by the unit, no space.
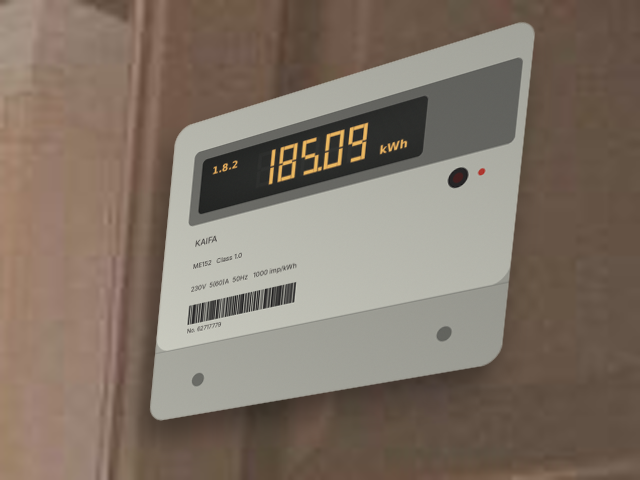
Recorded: 185.09kWh
